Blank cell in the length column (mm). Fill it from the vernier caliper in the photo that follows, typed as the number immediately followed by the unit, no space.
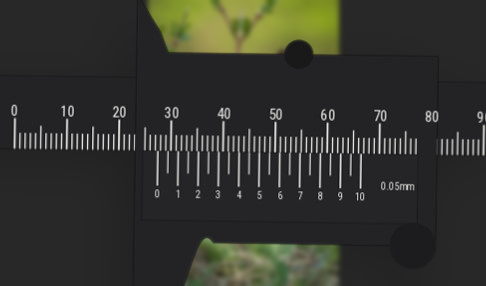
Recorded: 27.5mm
